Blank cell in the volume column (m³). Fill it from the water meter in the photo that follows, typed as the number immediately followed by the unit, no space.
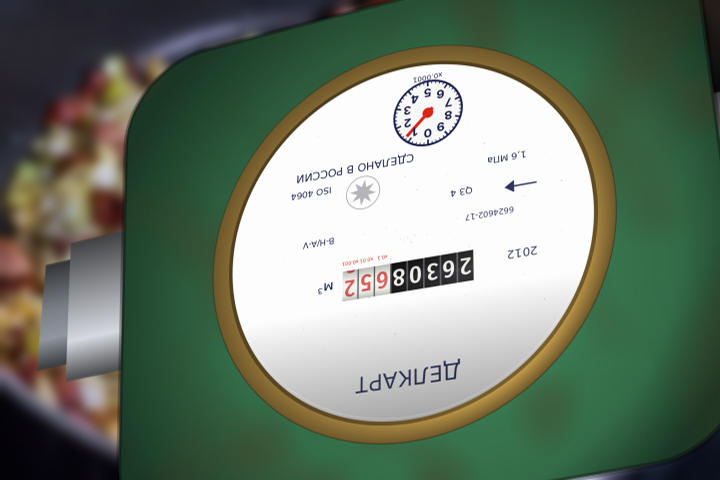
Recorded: 26308.6521m³
